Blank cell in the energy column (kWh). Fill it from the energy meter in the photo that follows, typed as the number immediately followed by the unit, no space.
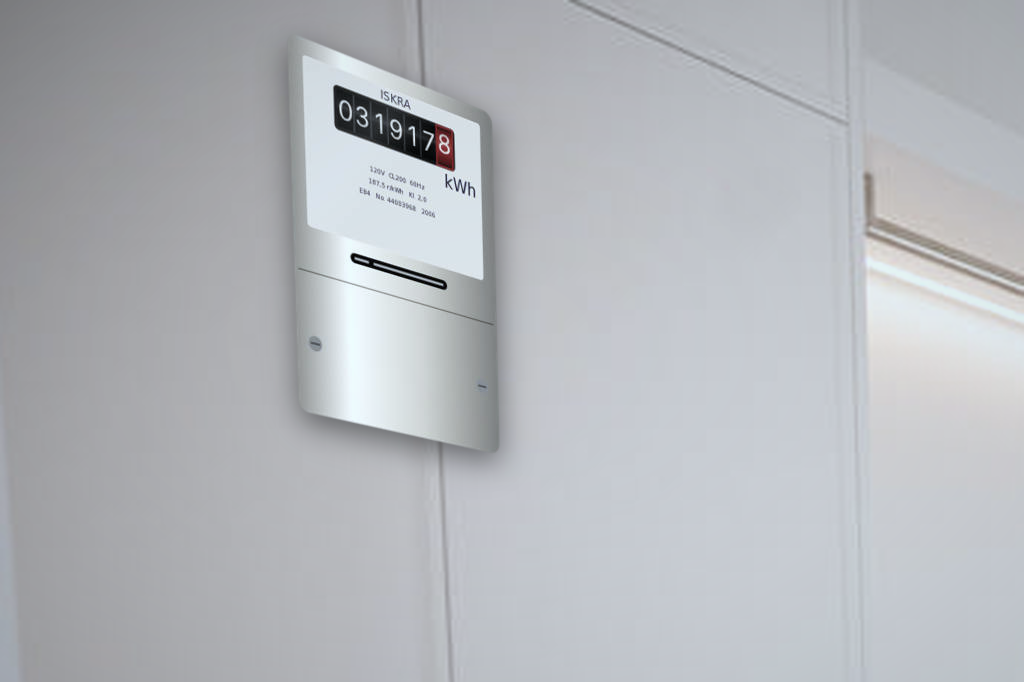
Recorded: 31917.8kWh
